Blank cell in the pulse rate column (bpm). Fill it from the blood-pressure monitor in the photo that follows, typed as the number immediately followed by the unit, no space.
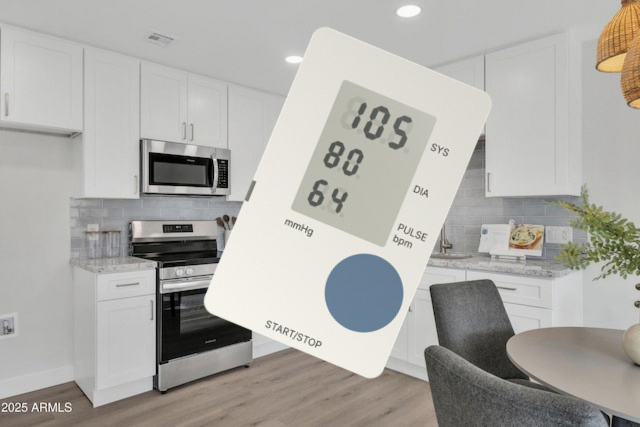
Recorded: 64bpm
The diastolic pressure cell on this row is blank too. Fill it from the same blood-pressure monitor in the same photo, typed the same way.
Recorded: 80mmHg
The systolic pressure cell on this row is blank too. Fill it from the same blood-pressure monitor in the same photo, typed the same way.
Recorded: 105mmHg
